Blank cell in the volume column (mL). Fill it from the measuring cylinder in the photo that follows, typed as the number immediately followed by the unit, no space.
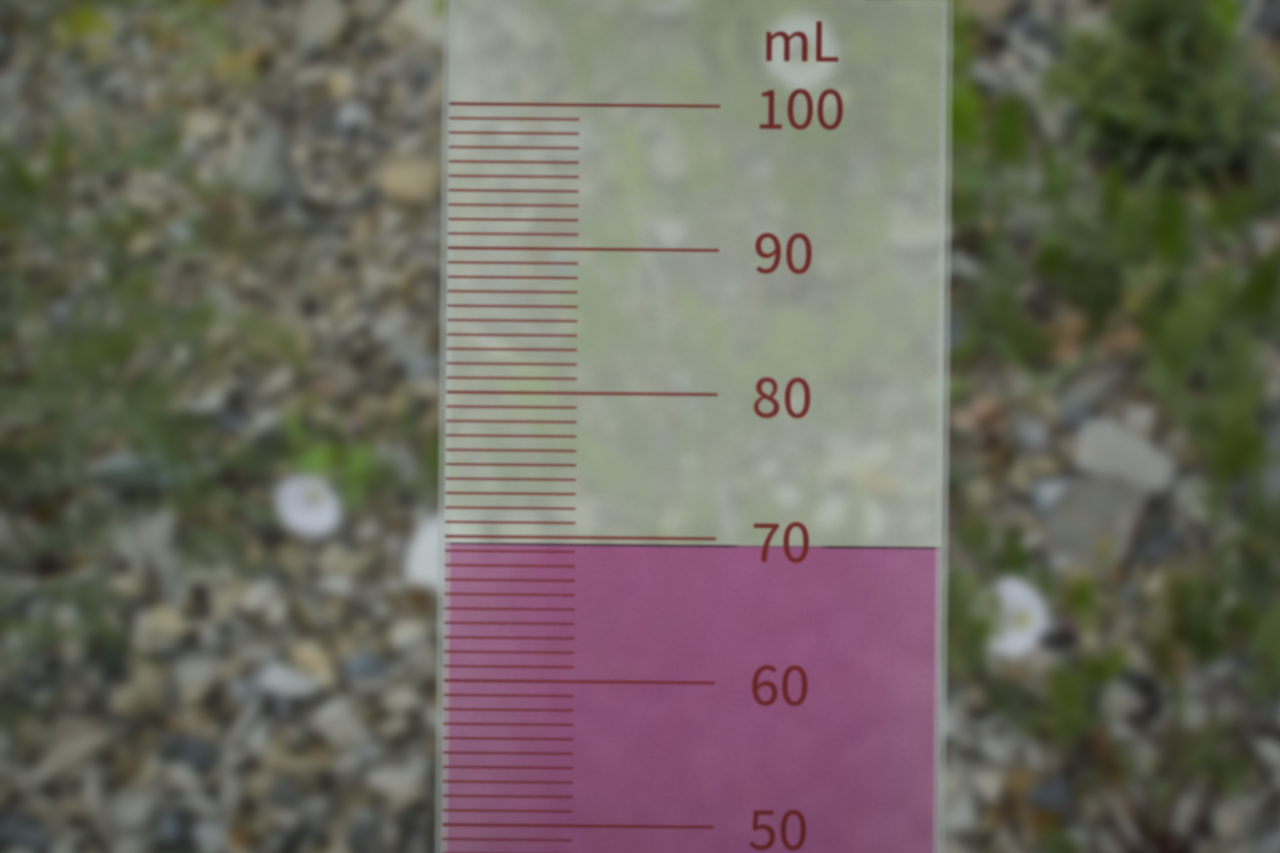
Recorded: 69.5mL
